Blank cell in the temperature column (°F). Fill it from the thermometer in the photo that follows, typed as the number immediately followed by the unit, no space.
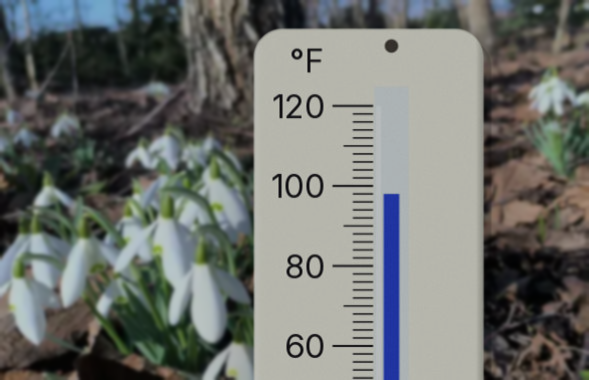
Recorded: 98°F
